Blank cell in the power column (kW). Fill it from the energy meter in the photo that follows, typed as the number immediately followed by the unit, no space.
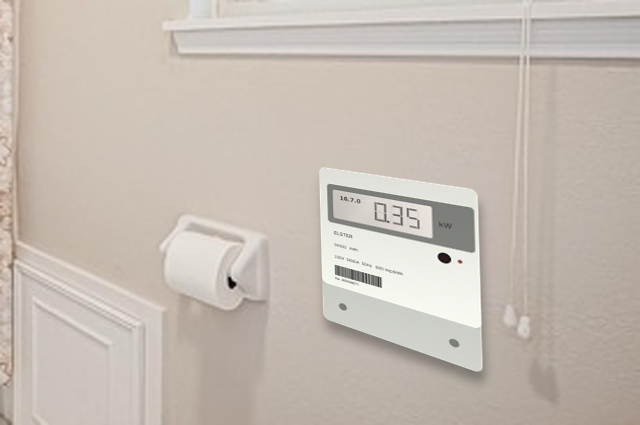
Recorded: 0.35kW
